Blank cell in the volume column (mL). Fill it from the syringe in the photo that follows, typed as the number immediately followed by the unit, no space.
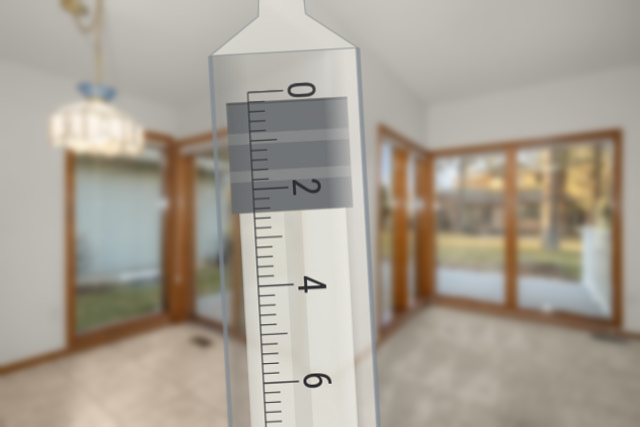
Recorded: 0.2mL
